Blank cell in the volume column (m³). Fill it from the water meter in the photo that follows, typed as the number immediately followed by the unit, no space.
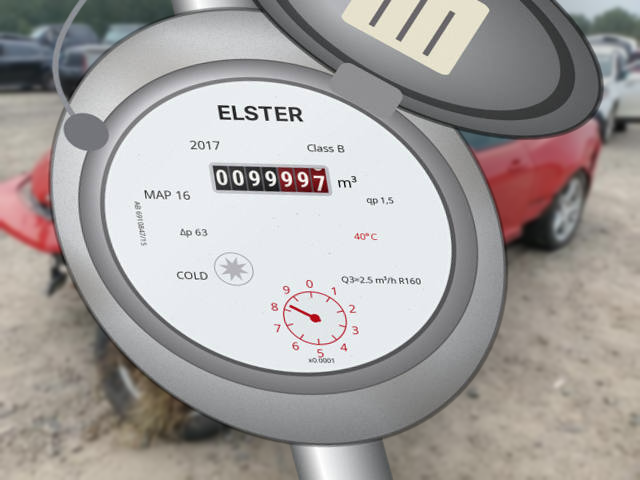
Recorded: 99.9968m³
